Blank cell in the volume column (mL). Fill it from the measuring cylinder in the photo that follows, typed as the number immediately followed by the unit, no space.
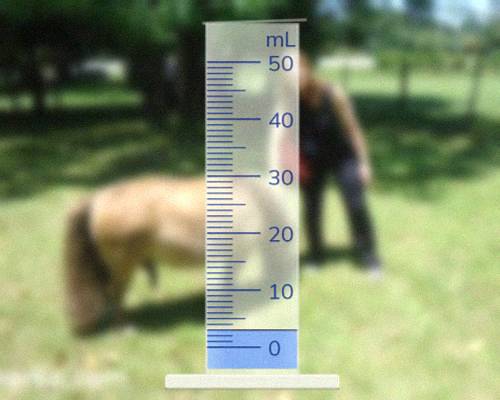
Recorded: 3mL
